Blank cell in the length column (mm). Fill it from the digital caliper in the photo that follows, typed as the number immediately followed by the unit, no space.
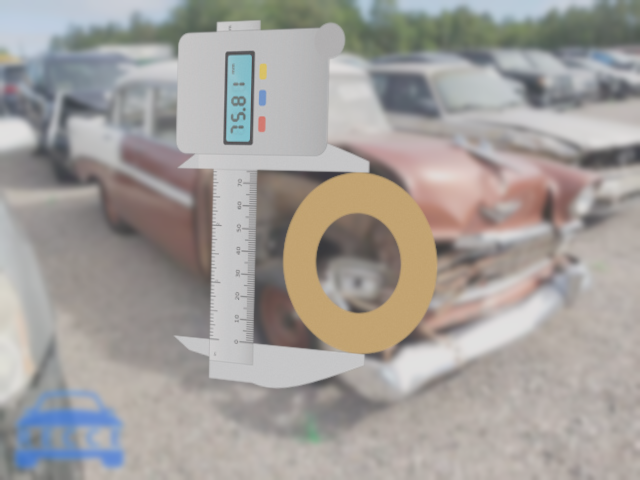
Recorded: 75.81mm
